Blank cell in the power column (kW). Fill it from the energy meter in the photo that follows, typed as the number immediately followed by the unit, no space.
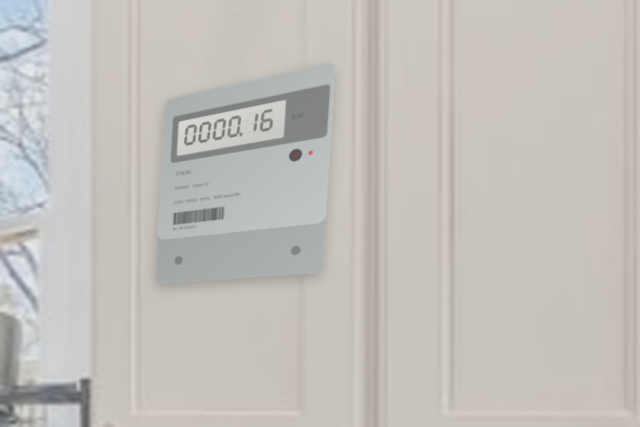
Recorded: 0.16kW
